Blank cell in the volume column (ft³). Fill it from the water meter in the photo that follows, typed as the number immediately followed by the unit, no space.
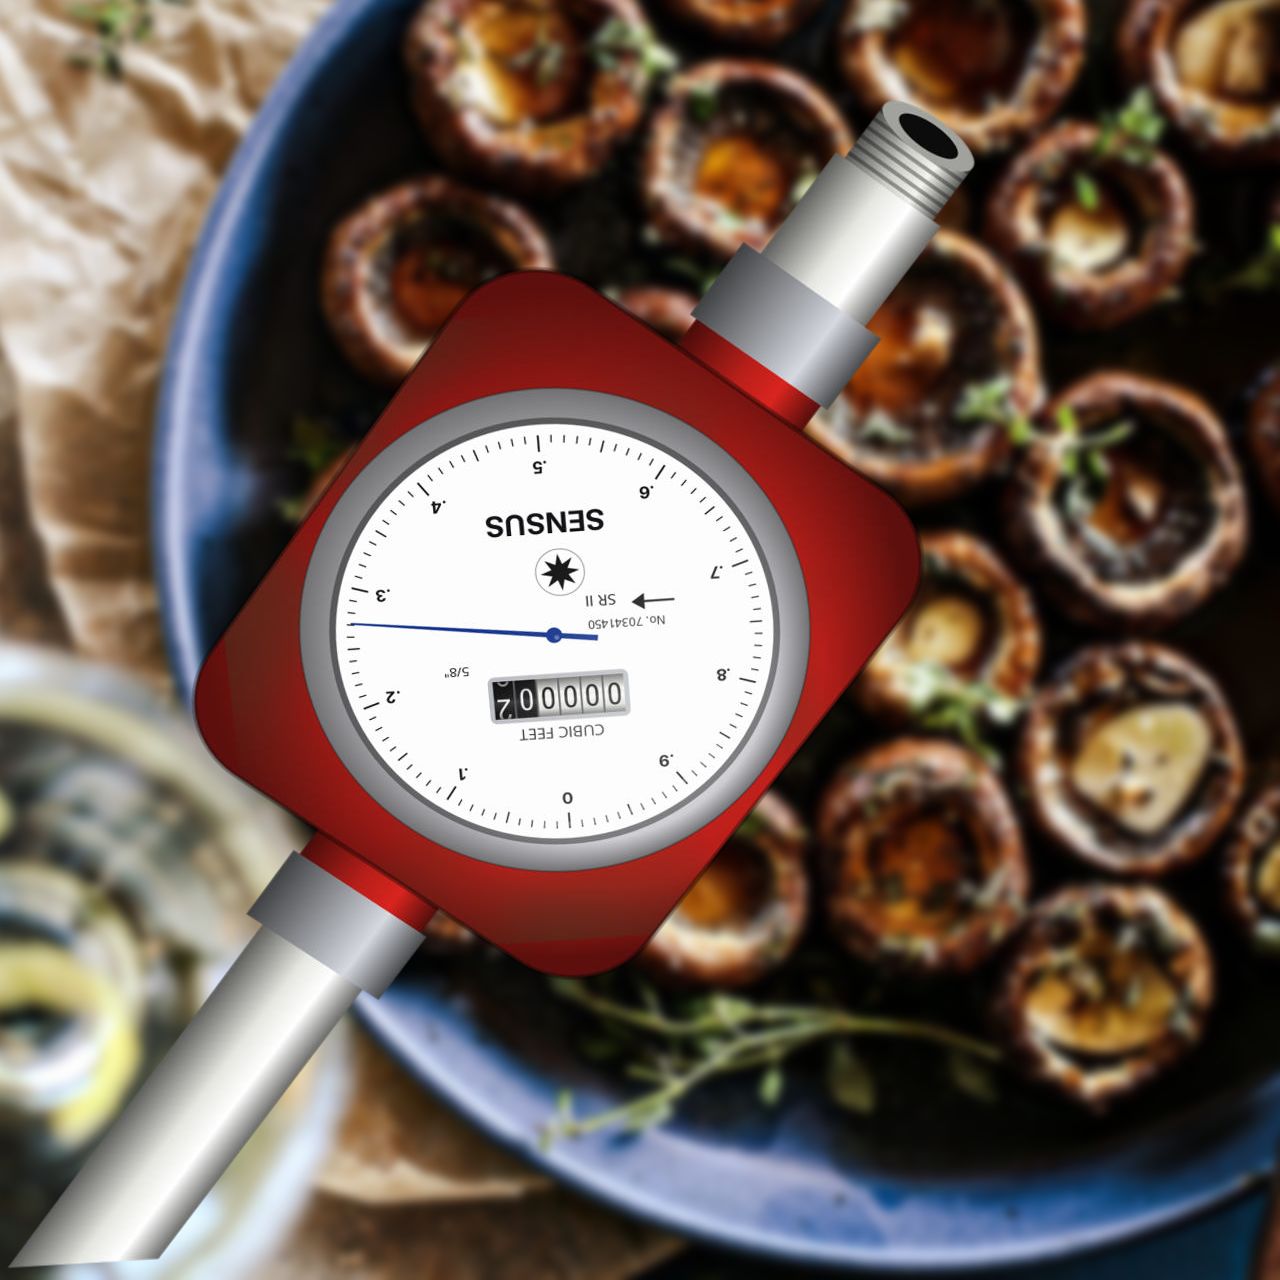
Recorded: 2.27ft³
